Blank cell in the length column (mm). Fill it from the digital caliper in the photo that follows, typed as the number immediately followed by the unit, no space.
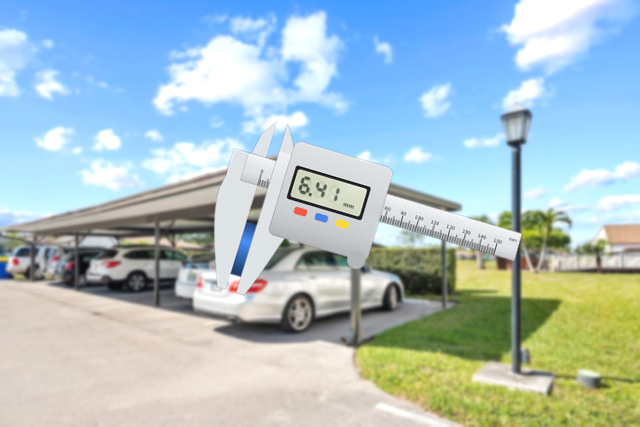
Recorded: 6.41mm
